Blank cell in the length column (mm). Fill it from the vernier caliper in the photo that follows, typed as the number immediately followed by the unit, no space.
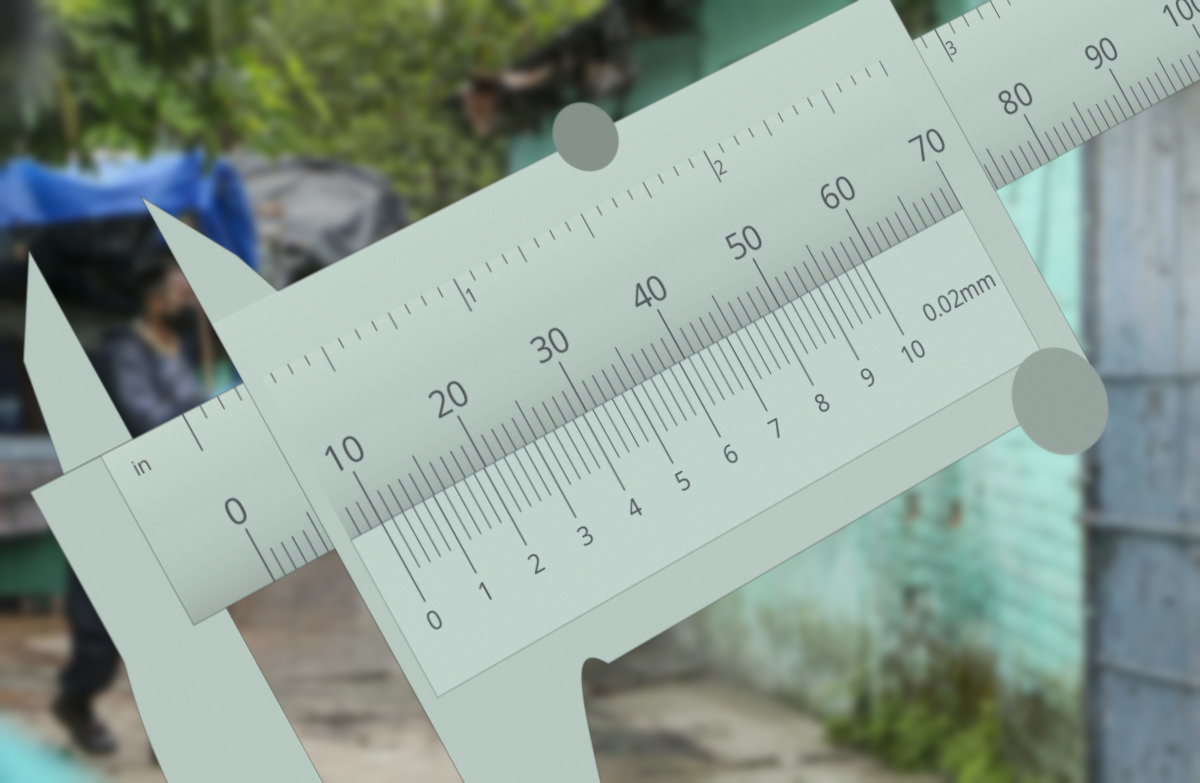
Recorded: 10.0mm
